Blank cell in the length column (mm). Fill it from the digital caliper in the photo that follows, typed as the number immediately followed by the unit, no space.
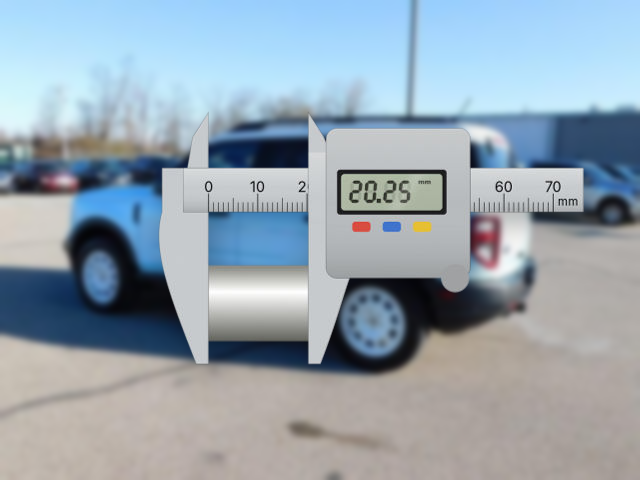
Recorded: 20.25mm
